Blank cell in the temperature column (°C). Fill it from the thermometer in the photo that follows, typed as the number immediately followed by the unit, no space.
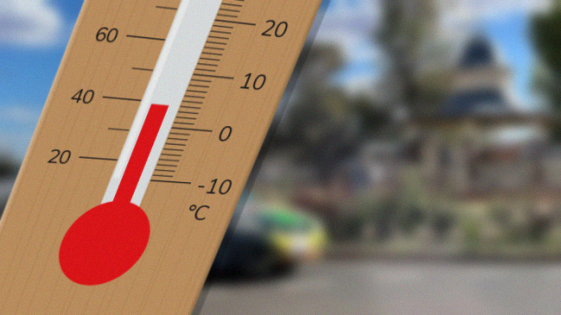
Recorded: 4°C
